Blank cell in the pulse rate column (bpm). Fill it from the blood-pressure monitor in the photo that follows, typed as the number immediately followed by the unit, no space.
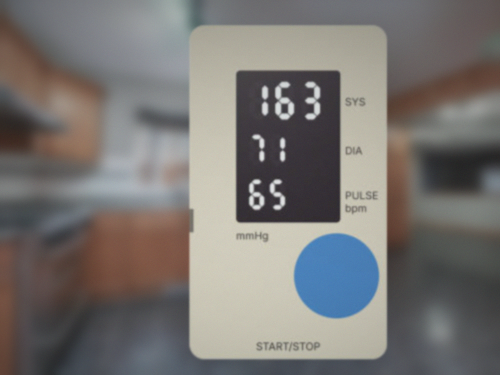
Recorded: 65bpm
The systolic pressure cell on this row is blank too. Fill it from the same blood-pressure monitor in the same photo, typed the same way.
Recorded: 163mmHg
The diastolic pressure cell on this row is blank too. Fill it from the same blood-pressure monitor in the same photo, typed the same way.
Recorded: 71mmHg
